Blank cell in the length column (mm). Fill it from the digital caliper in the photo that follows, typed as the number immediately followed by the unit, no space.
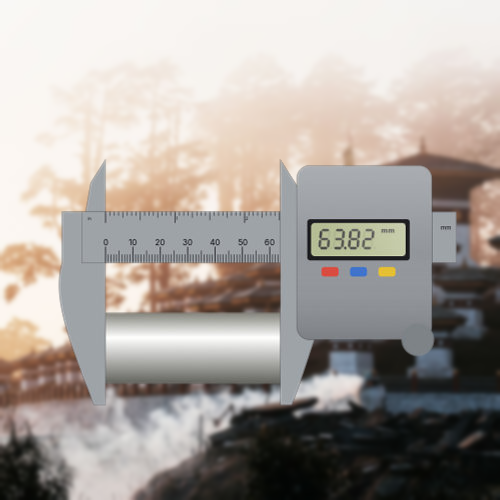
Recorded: 63.82mm
